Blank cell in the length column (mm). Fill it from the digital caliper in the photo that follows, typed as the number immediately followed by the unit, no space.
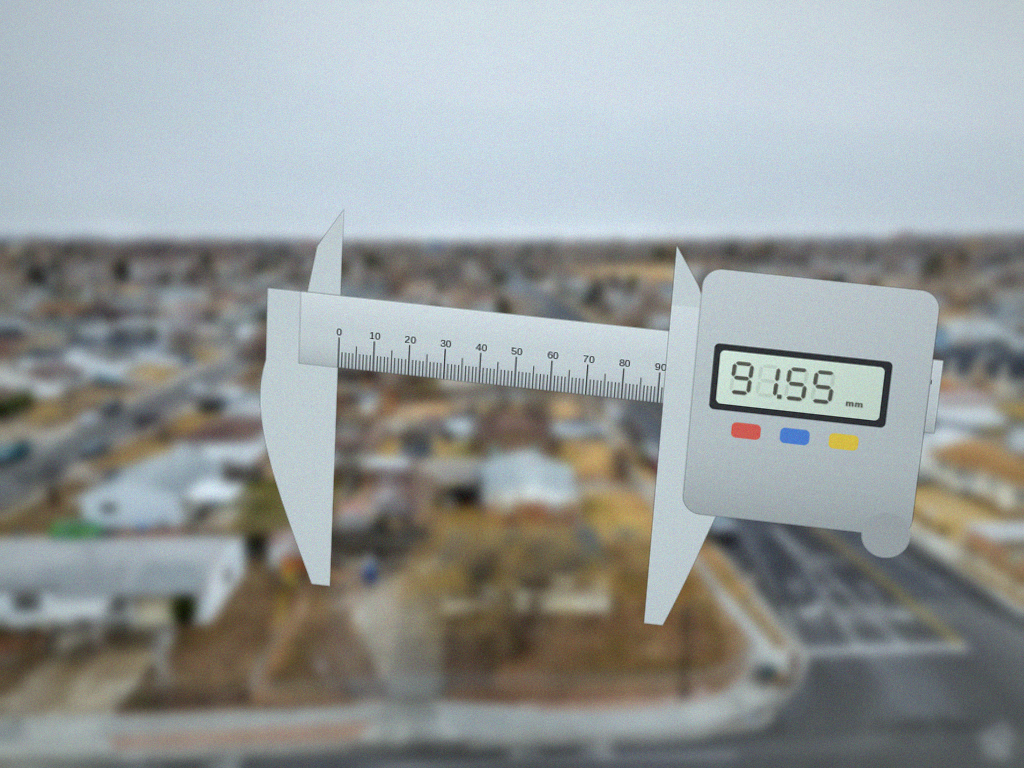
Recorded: 91.55mm
